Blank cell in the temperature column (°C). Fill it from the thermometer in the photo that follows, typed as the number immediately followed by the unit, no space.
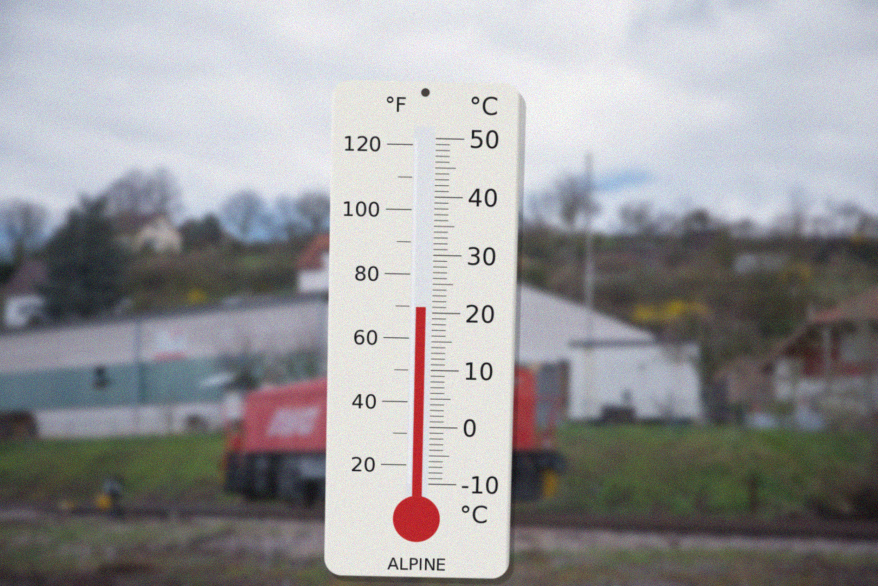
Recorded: 21°C
